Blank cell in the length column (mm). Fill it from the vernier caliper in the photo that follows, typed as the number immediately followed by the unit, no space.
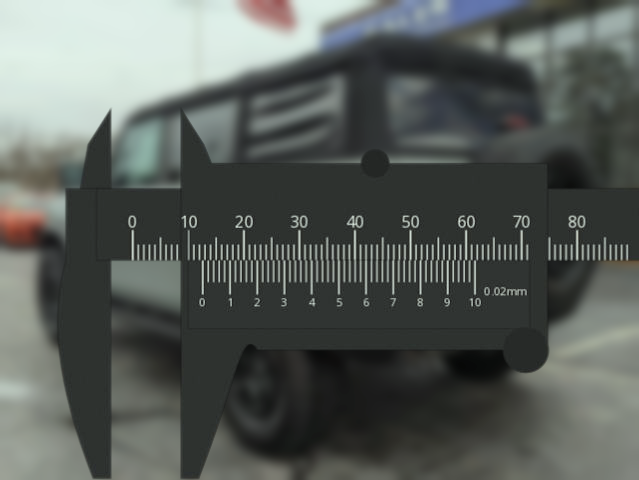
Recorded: 12.6mm
